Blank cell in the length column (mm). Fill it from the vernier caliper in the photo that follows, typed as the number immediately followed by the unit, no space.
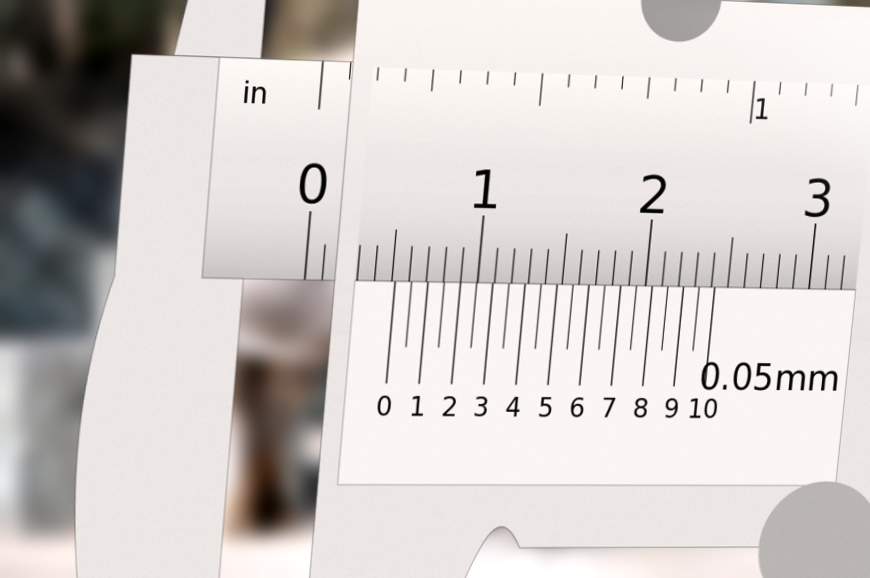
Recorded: 5.2mm
